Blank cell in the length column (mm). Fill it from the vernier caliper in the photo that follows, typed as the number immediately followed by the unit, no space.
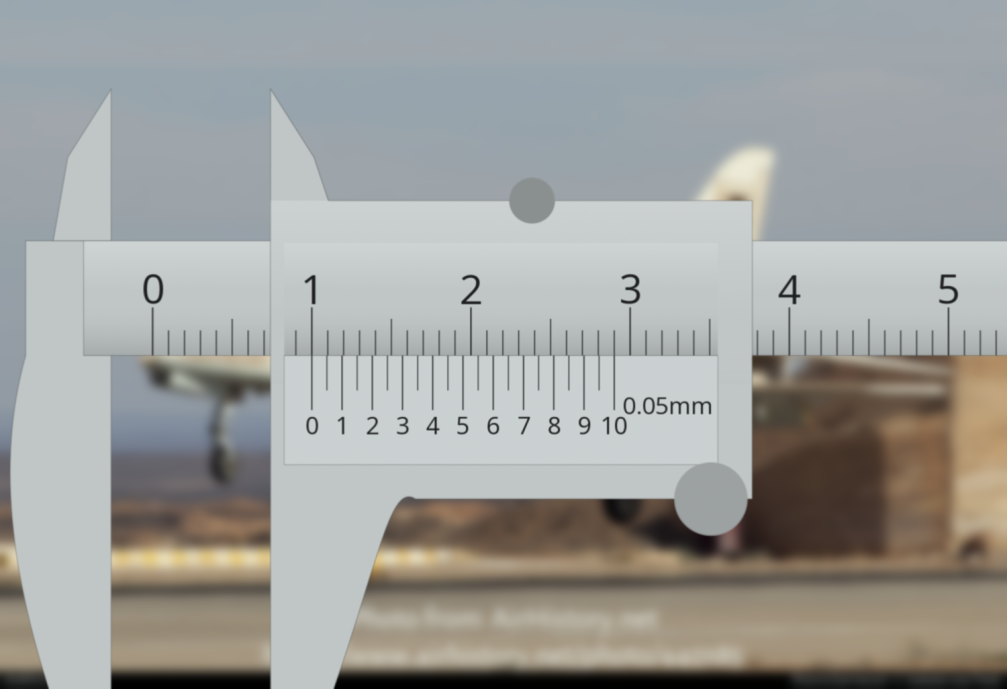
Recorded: 10.0mm
